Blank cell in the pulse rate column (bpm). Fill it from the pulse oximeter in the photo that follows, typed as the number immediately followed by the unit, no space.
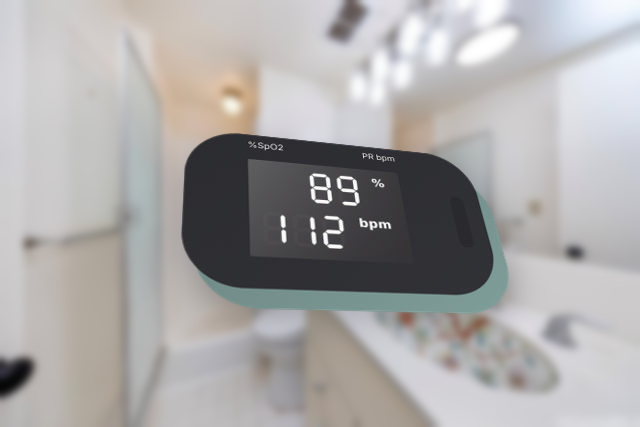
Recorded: 112bpm
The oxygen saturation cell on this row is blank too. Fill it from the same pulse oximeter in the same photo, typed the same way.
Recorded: 89%
